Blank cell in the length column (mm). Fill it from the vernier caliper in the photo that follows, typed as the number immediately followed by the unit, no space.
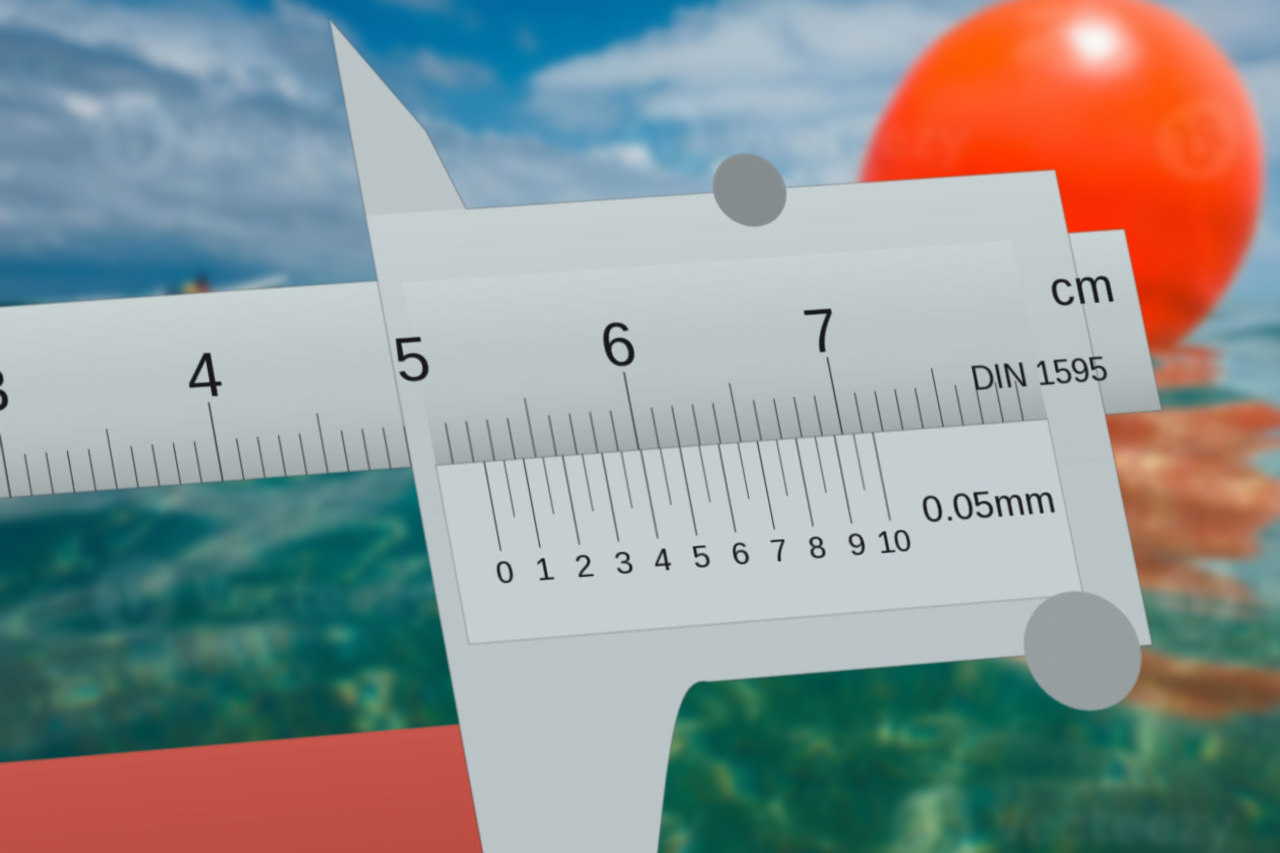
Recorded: 52.5mm
